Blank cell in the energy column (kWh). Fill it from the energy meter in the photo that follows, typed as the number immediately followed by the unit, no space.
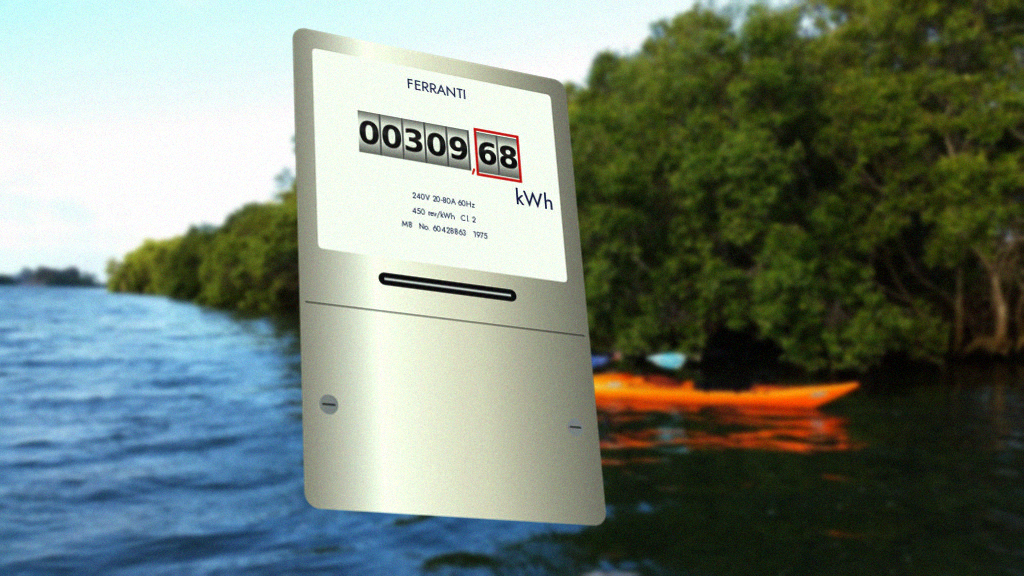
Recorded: 309.68kWh
